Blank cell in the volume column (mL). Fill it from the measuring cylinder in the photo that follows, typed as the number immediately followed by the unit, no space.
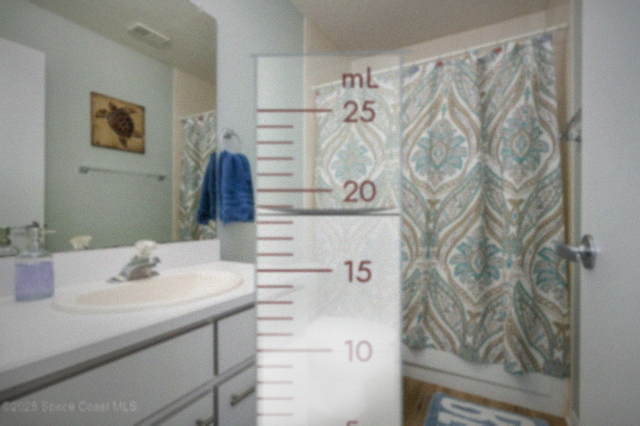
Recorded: 18.5mL
